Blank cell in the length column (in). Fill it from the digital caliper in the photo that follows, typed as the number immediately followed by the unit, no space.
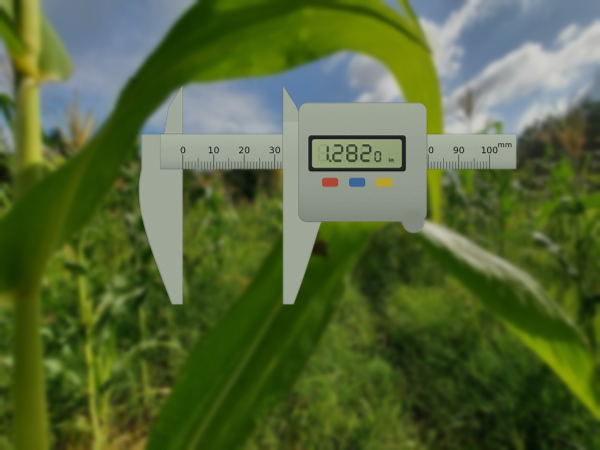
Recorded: 1.2820in
